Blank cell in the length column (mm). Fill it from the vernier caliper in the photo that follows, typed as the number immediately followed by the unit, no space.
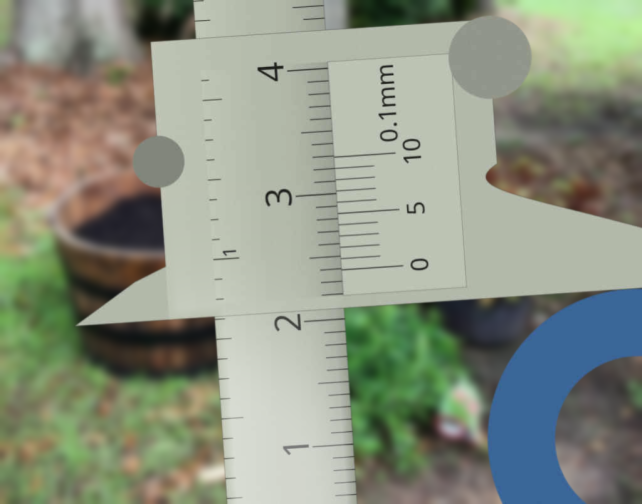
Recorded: 23.9mm
